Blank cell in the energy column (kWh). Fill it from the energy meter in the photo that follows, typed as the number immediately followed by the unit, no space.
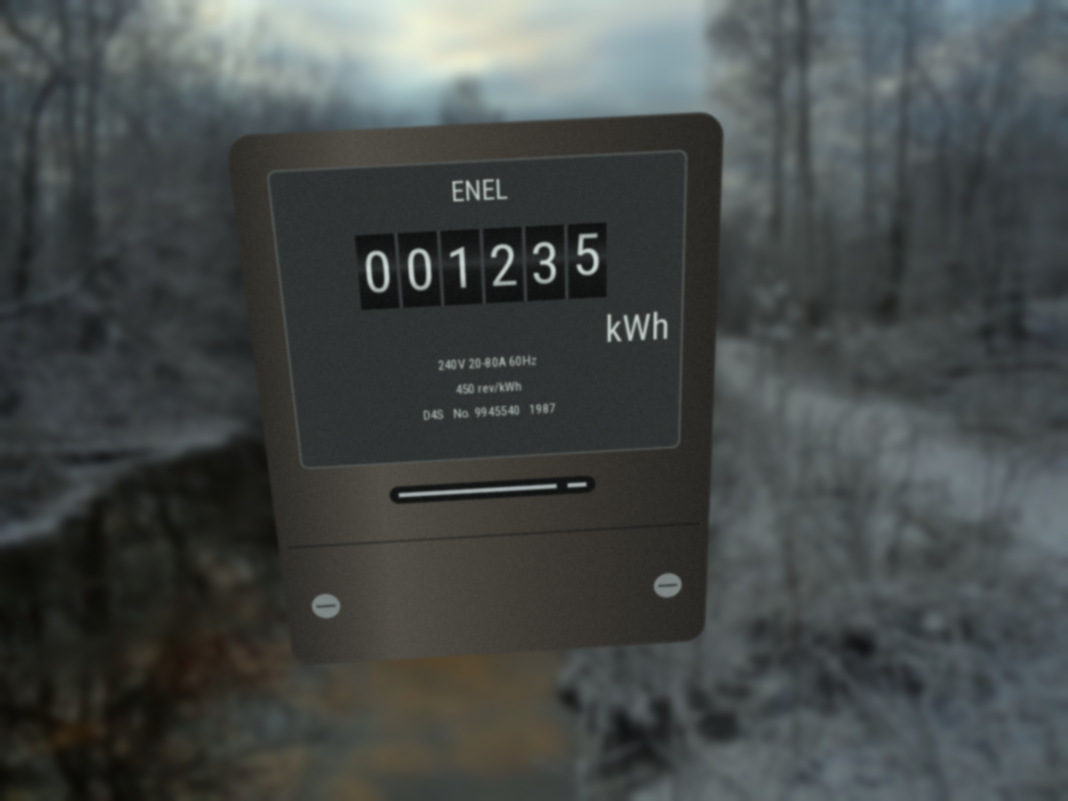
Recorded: 1235kWh
